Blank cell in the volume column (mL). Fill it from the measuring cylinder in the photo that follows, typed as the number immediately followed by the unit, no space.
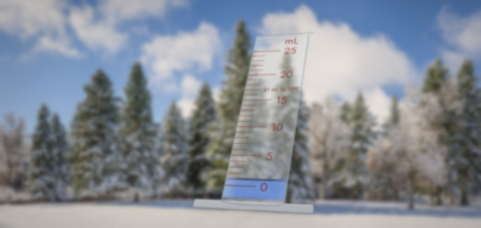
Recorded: 1mL
